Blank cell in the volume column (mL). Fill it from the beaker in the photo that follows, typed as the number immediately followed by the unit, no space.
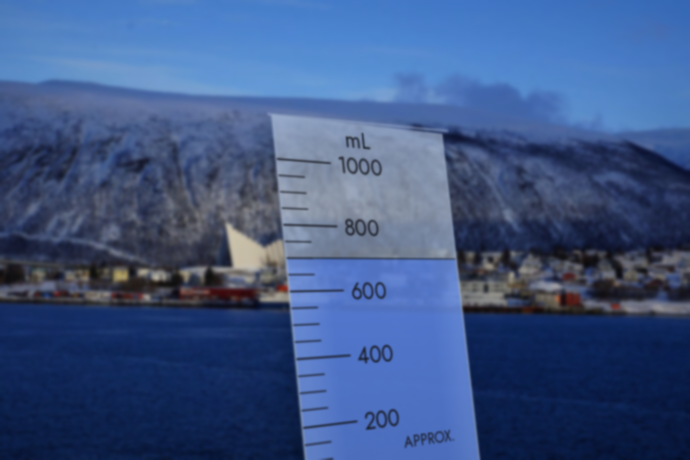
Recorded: 700mL
